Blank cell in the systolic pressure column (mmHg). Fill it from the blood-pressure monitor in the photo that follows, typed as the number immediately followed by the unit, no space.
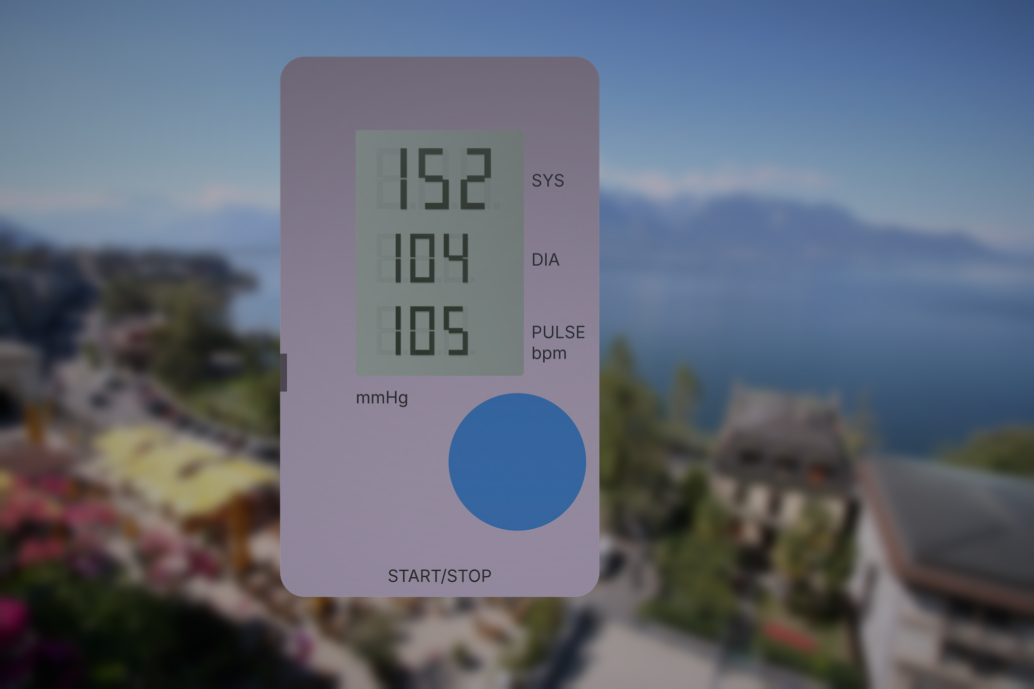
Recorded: 152mmHg
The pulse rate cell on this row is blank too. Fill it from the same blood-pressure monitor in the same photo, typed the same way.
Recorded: 105bpm
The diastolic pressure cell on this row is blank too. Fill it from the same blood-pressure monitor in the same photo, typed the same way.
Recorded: 104mmHg
